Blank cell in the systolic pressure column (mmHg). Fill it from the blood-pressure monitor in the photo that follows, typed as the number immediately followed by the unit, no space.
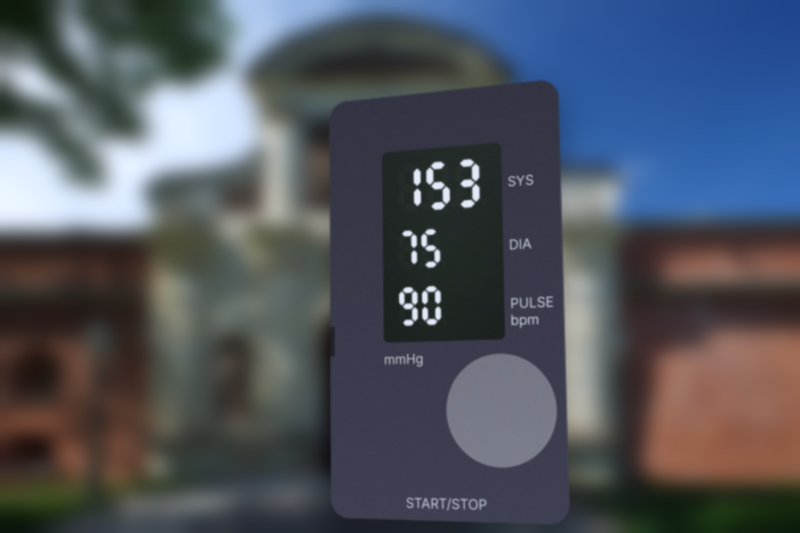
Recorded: 153mmHg
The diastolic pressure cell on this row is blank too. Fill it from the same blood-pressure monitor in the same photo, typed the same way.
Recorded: 75mmHg
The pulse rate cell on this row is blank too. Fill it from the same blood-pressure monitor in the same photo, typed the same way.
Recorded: 90bpm
